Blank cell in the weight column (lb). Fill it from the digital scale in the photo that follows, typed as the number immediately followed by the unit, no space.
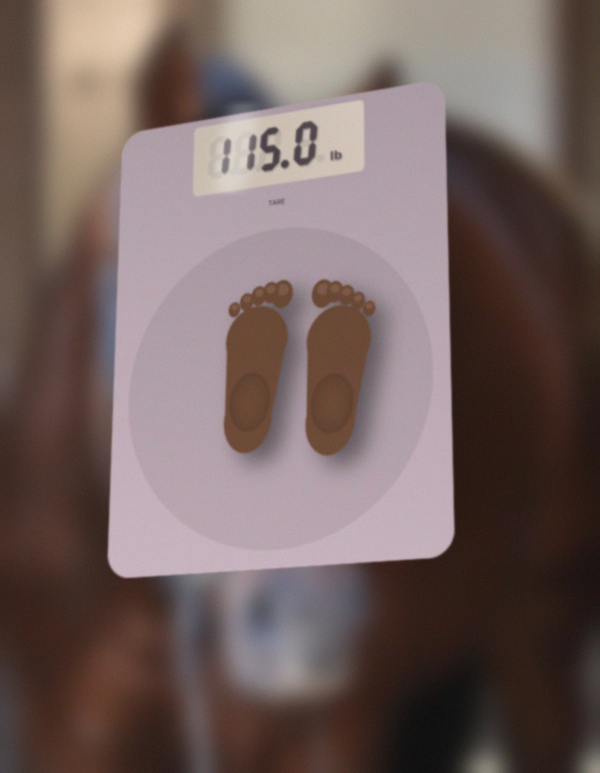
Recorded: 115.0lb
